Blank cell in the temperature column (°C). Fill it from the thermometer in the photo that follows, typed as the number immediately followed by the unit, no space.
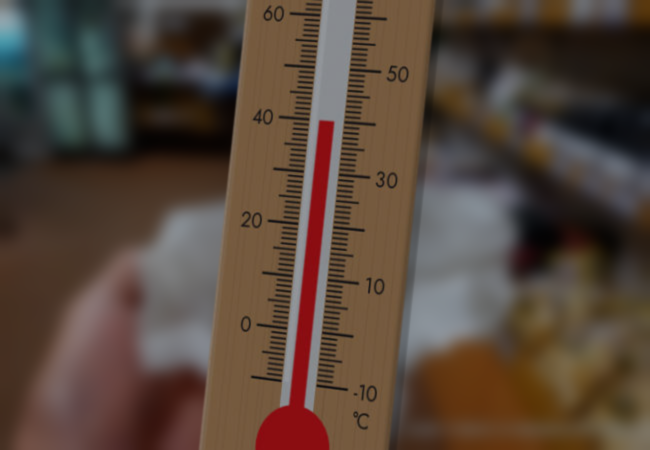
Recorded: 40°C
